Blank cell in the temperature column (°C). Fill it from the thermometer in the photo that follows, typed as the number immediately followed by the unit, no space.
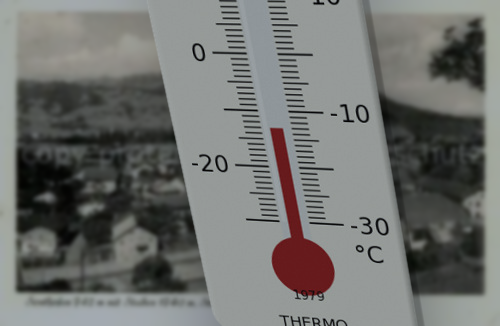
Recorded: -13°C
